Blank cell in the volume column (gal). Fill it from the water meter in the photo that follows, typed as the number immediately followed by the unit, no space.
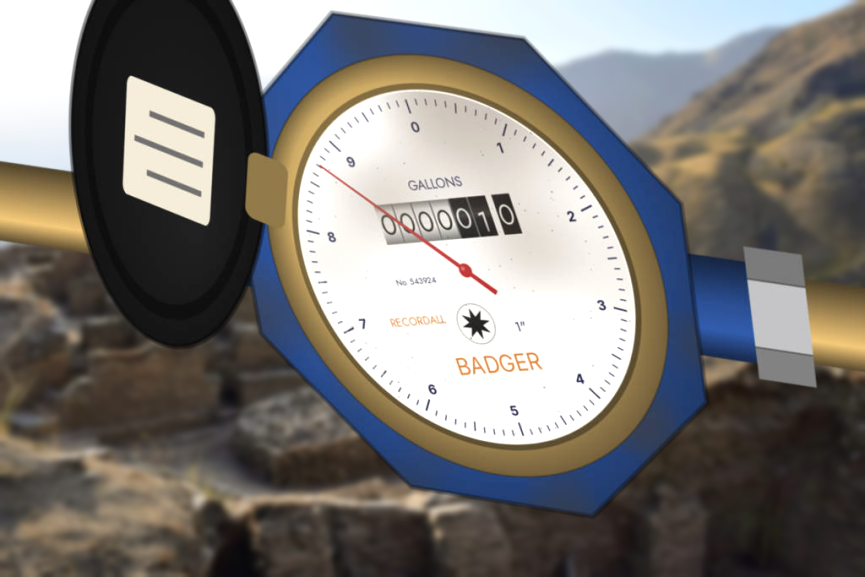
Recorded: 8.7gal
